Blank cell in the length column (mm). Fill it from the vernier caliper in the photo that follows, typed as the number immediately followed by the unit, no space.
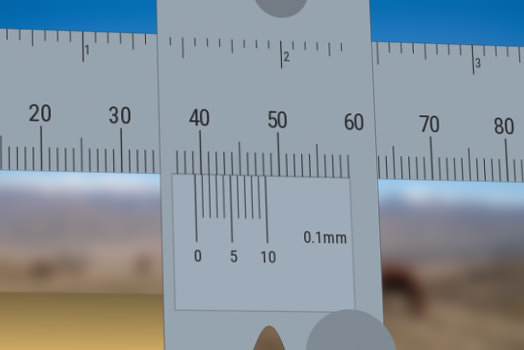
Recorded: 39.2mm
